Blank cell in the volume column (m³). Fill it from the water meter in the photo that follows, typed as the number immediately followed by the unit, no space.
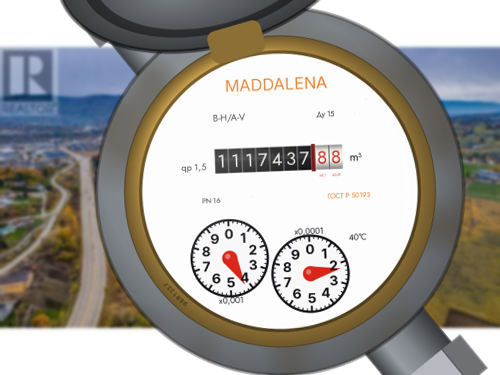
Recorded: 1117437.8842m³
